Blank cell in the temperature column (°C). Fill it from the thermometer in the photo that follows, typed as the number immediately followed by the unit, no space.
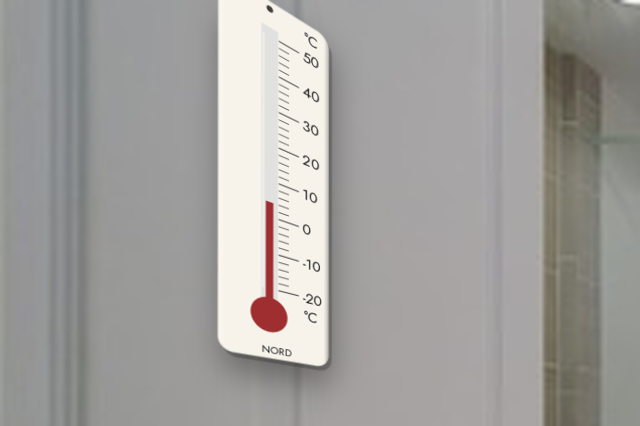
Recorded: 4°C
